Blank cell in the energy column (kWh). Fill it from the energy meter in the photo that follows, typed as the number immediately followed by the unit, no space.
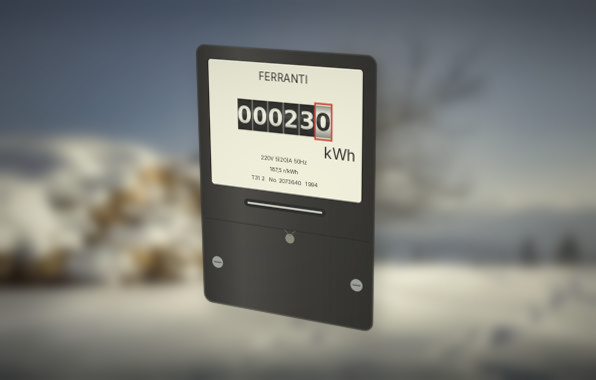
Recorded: 23.0kWh
